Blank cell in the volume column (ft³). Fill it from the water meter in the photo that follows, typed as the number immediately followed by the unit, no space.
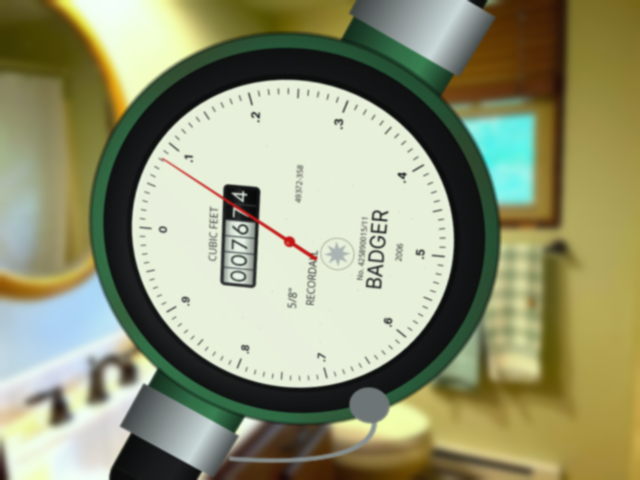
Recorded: 7674.08ft³
